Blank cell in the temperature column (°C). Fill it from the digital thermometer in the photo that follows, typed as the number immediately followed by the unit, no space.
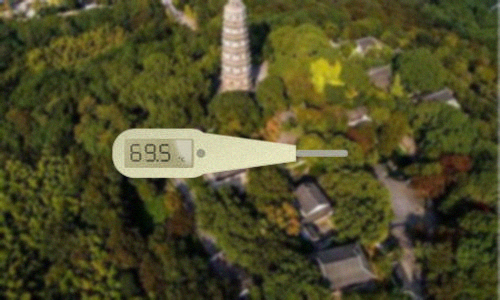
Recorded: 69.5°C
